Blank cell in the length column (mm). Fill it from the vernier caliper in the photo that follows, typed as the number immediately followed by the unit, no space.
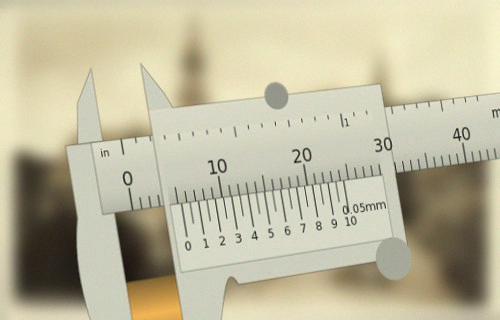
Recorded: 5.4mm
